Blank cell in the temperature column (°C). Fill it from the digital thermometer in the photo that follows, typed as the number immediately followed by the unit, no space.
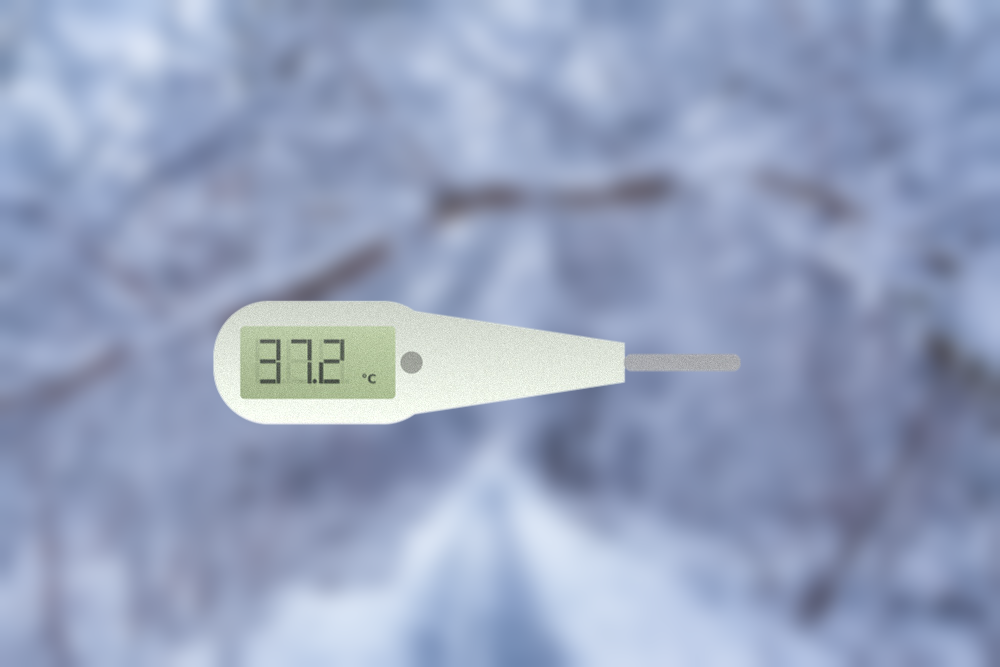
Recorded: 37.2°C
